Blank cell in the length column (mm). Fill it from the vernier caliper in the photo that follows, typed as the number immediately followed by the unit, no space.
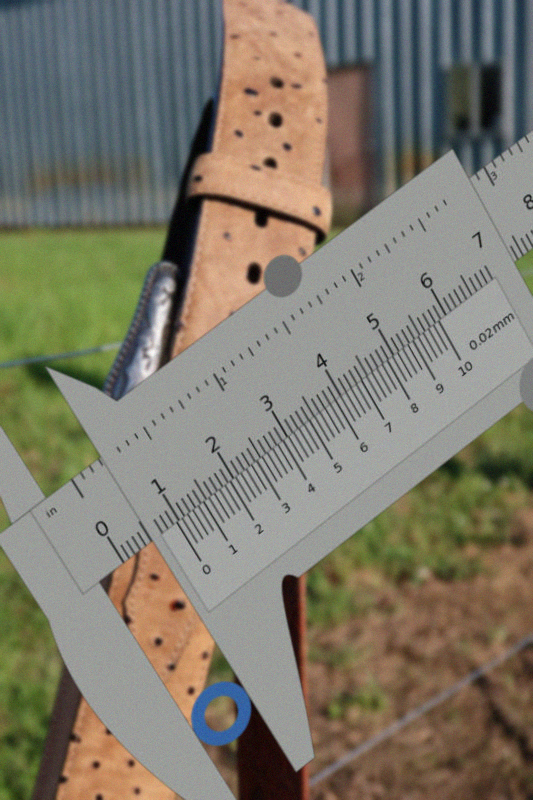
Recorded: 9.6mm
